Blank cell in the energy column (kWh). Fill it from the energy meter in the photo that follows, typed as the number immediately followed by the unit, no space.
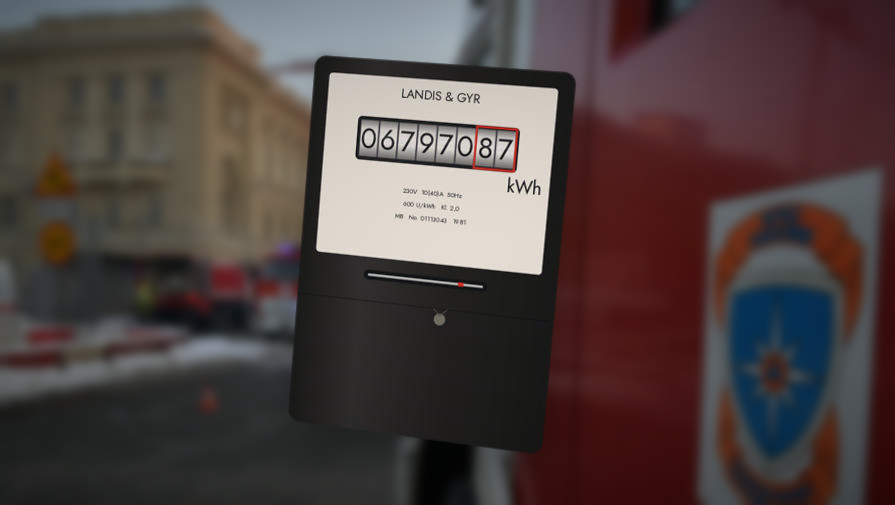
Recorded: 67970.87kWh
